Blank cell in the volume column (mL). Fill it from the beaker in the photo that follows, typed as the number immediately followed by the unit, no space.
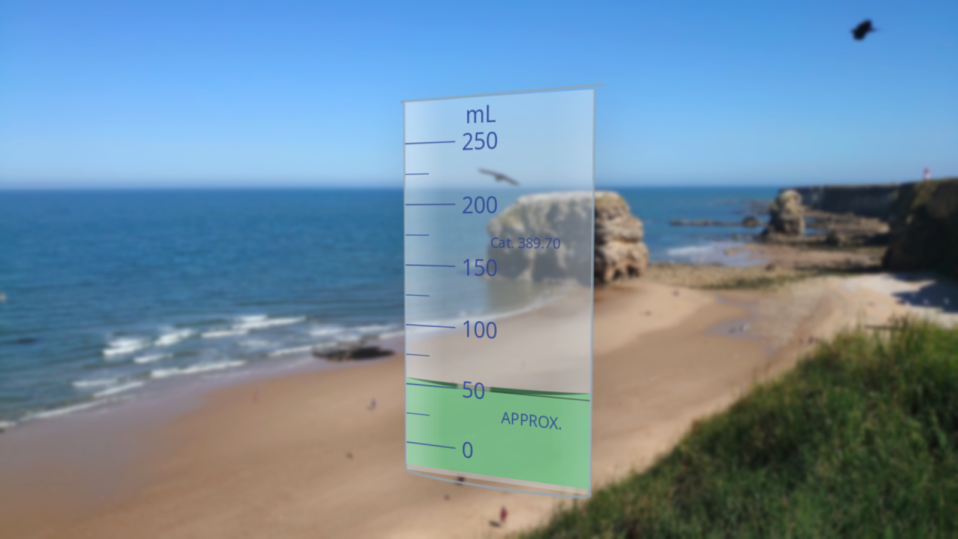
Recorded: 50mL
